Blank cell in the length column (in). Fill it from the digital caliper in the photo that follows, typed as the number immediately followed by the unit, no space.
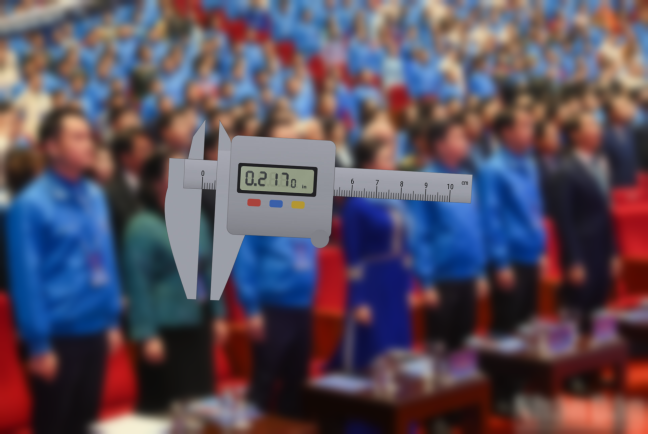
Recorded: 0.2170in
